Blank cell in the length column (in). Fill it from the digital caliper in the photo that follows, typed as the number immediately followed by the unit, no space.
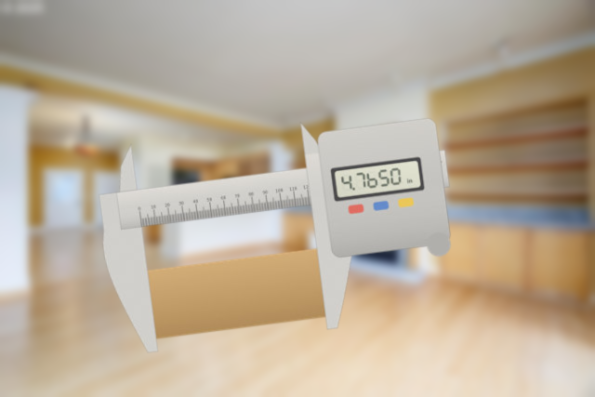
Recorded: 4.7650in
